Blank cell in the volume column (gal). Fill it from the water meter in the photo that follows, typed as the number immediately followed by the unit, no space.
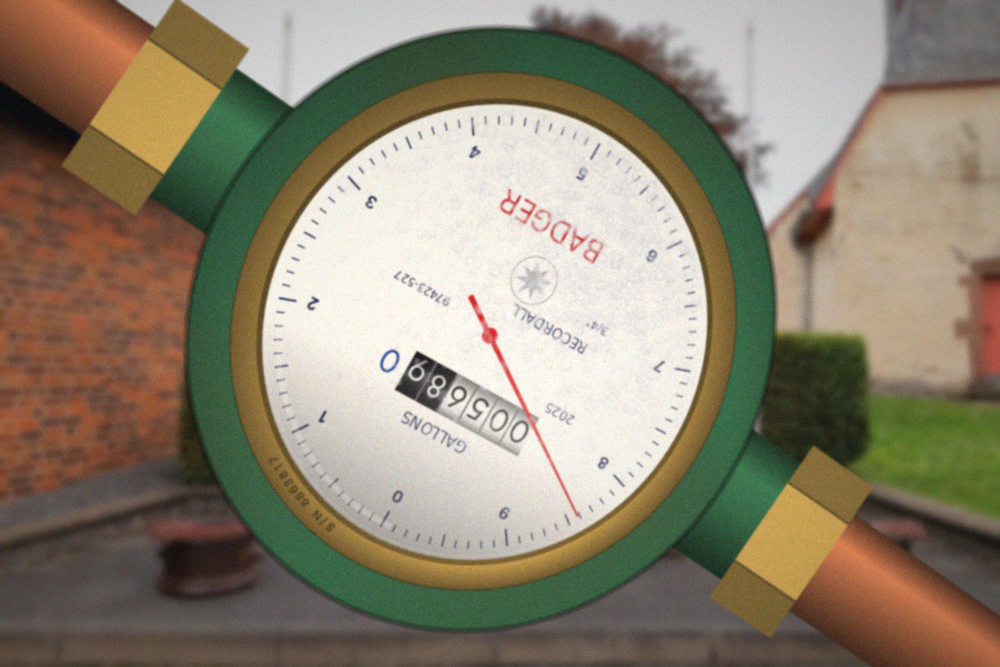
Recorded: 56888.4gal
